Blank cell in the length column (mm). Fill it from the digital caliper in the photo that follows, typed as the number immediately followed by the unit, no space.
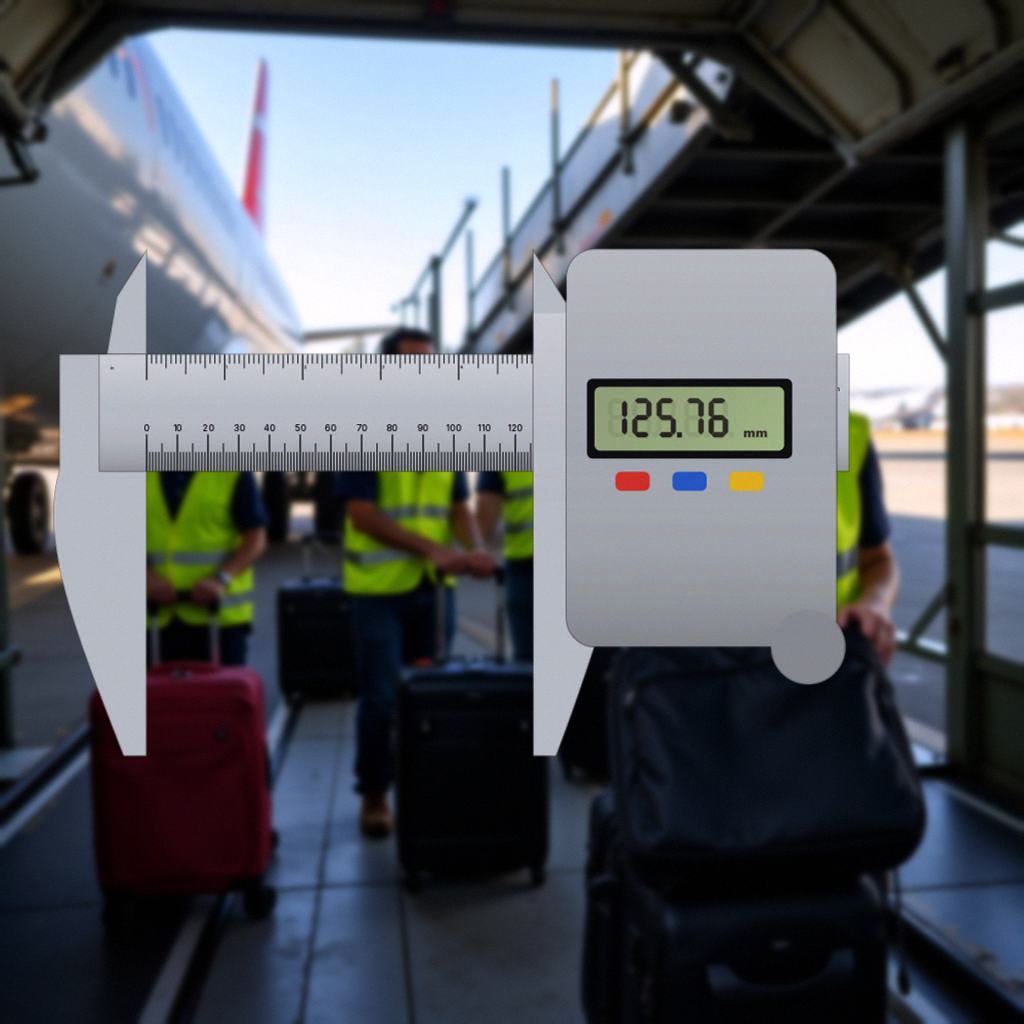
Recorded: 125.76mm
